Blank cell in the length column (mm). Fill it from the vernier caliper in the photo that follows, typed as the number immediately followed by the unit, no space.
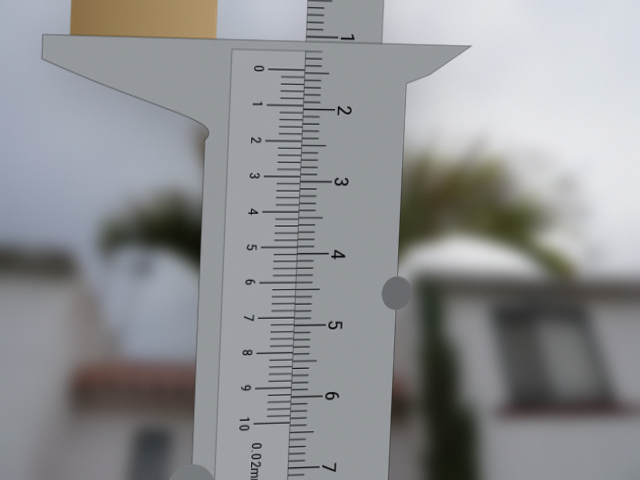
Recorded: 14.6mm
